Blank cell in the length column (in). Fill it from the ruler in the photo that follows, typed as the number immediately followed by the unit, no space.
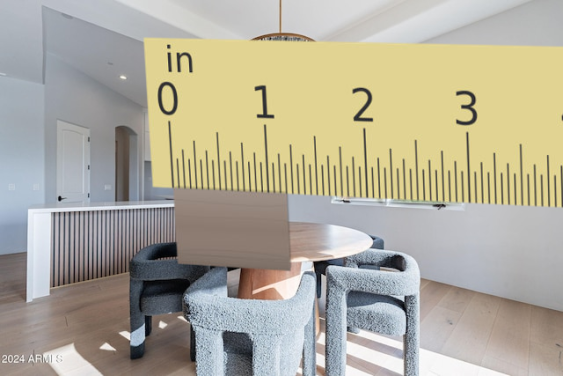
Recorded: 1.1875in
